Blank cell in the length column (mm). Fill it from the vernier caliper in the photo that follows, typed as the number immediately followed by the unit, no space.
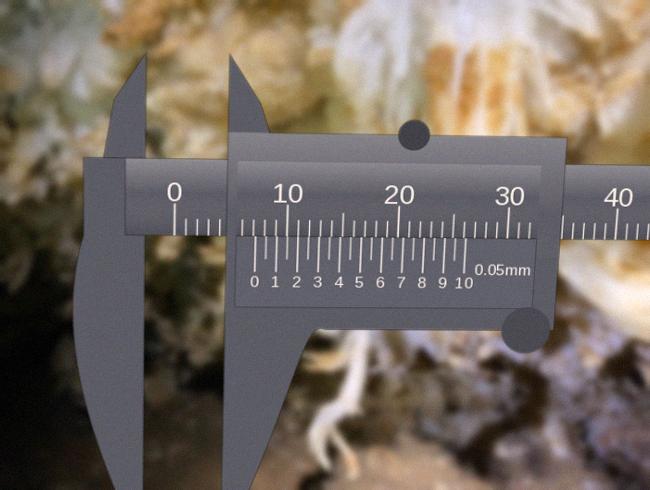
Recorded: 7.2mm
